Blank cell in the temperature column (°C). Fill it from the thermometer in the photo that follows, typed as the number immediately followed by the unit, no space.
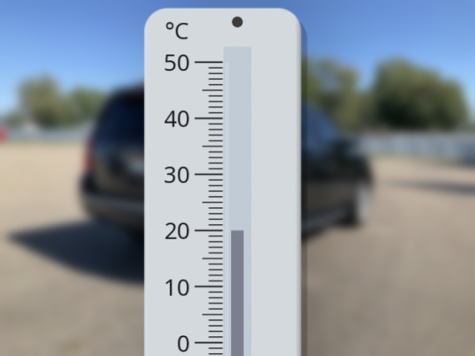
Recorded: 20°C
